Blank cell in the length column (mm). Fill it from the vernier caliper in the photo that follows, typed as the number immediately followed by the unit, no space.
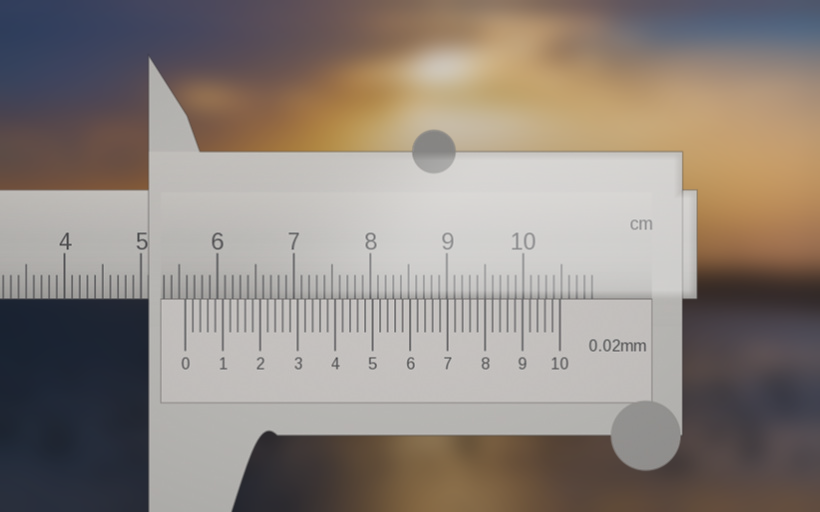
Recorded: 55.8mm
